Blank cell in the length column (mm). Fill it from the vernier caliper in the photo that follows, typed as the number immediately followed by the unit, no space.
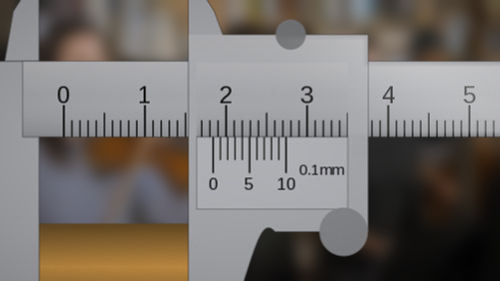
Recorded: 18.4mm
